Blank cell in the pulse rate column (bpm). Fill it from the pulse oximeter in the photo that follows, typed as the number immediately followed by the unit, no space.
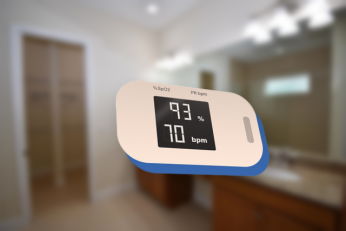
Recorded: 70bpm
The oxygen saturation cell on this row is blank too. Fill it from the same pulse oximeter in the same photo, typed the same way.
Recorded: 93%
